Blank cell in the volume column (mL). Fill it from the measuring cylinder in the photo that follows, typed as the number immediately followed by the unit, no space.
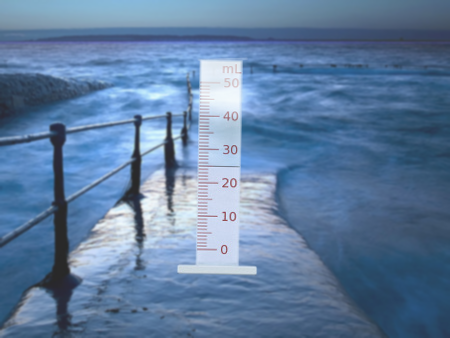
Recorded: 25mL
